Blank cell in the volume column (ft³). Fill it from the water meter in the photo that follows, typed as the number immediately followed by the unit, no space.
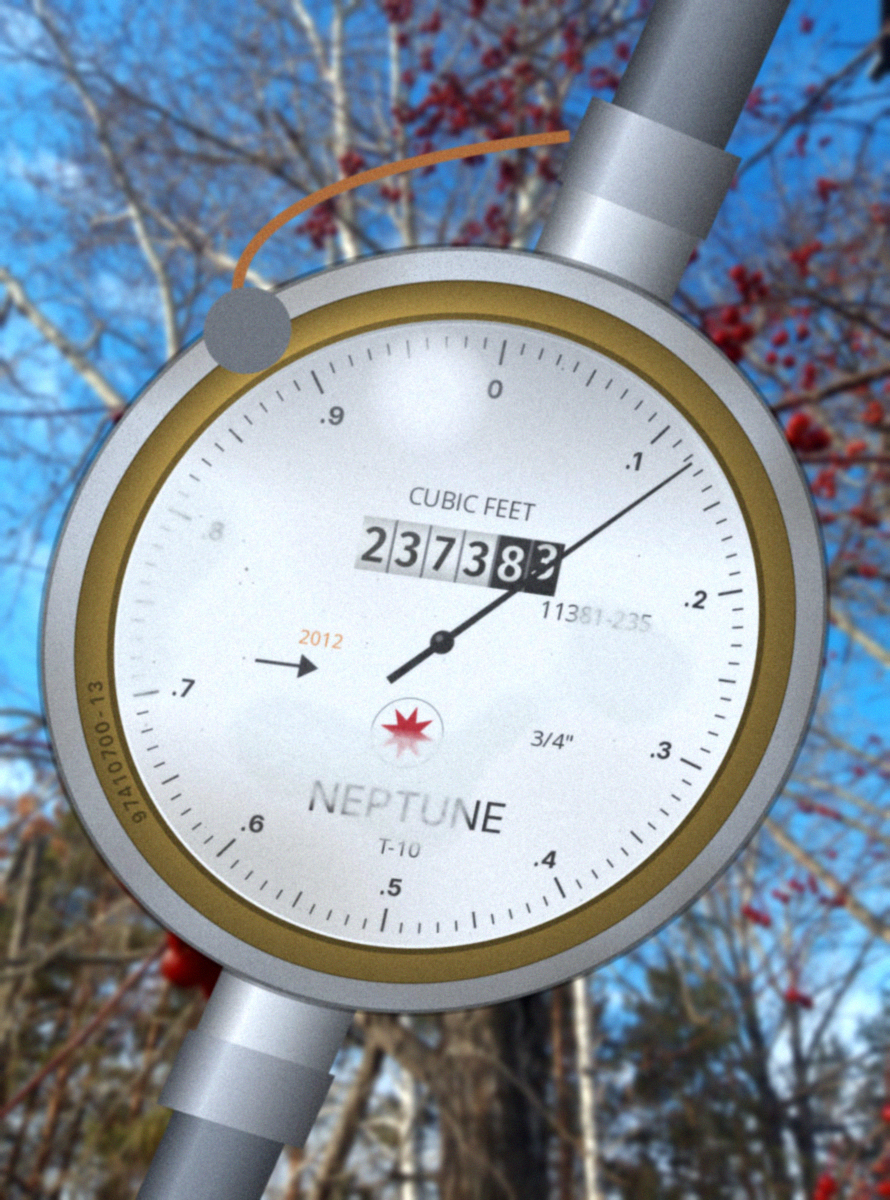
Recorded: 237383.12ft³
